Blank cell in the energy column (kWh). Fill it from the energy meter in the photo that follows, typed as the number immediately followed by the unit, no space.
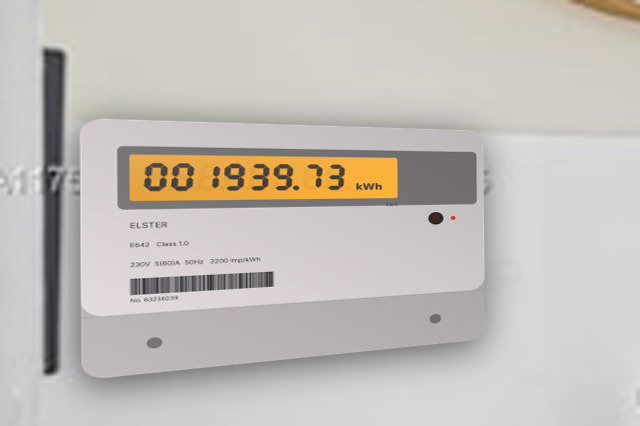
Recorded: 1939.73kWh
